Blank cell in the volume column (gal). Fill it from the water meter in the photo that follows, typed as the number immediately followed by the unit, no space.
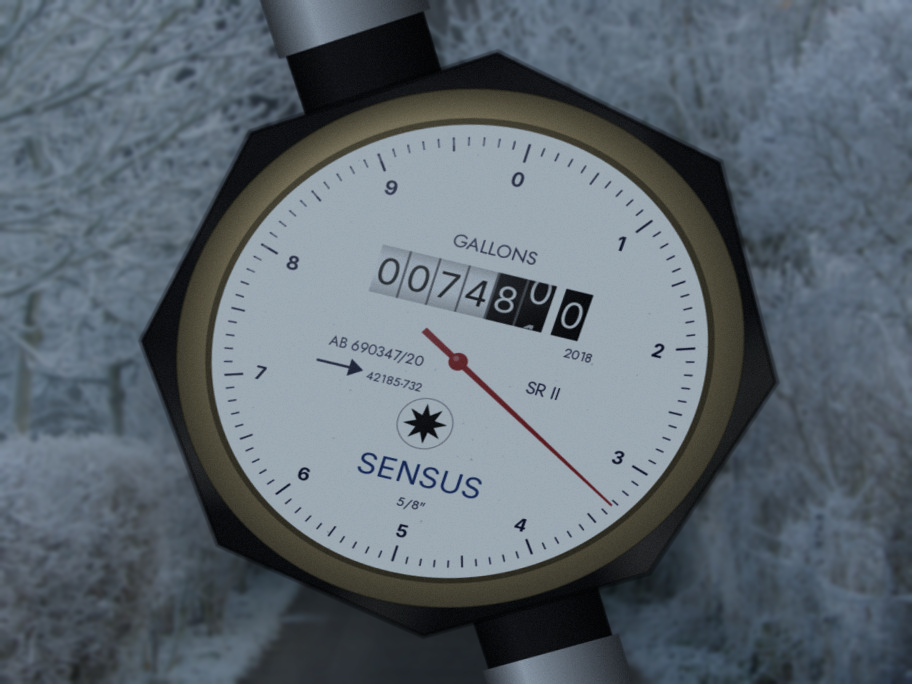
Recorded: 74803.3gal
